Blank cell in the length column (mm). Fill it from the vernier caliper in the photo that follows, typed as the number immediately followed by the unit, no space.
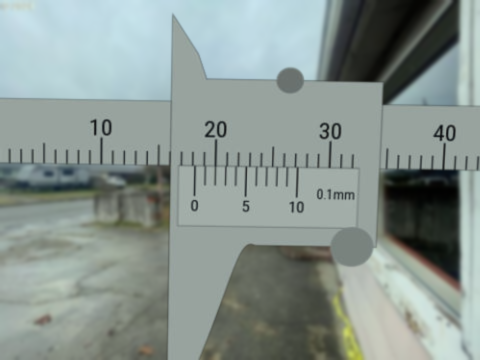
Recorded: 18.2mm
